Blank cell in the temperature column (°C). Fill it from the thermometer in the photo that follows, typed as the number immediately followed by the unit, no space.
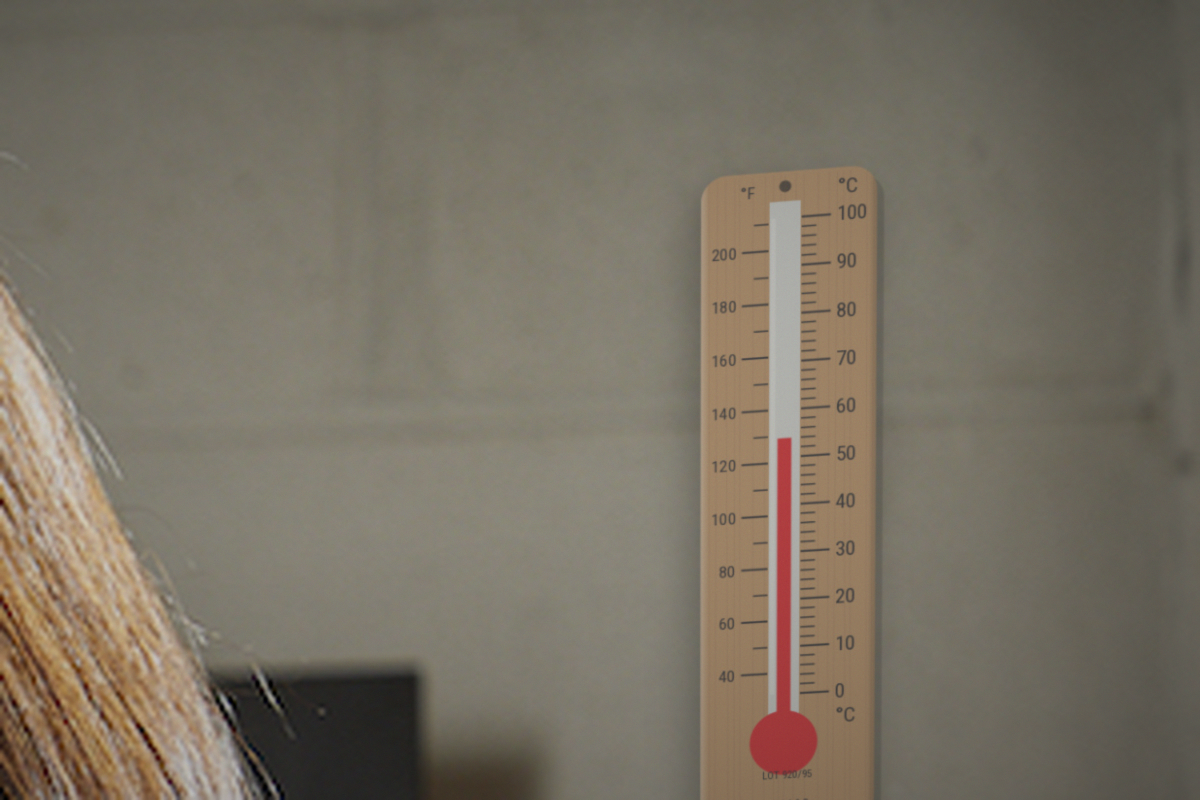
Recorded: 54°C
